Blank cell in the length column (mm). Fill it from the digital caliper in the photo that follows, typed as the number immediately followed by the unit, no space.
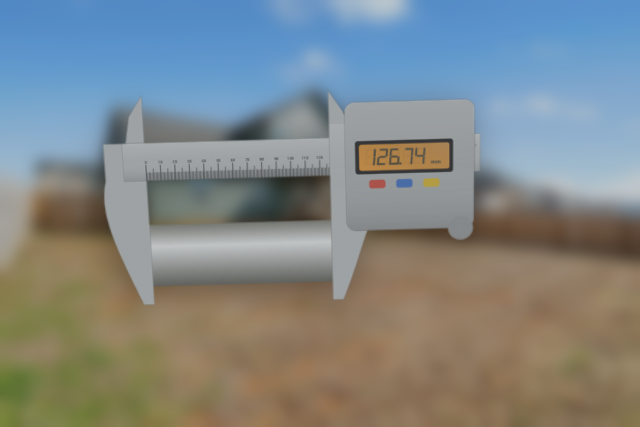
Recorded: 126.74mm
